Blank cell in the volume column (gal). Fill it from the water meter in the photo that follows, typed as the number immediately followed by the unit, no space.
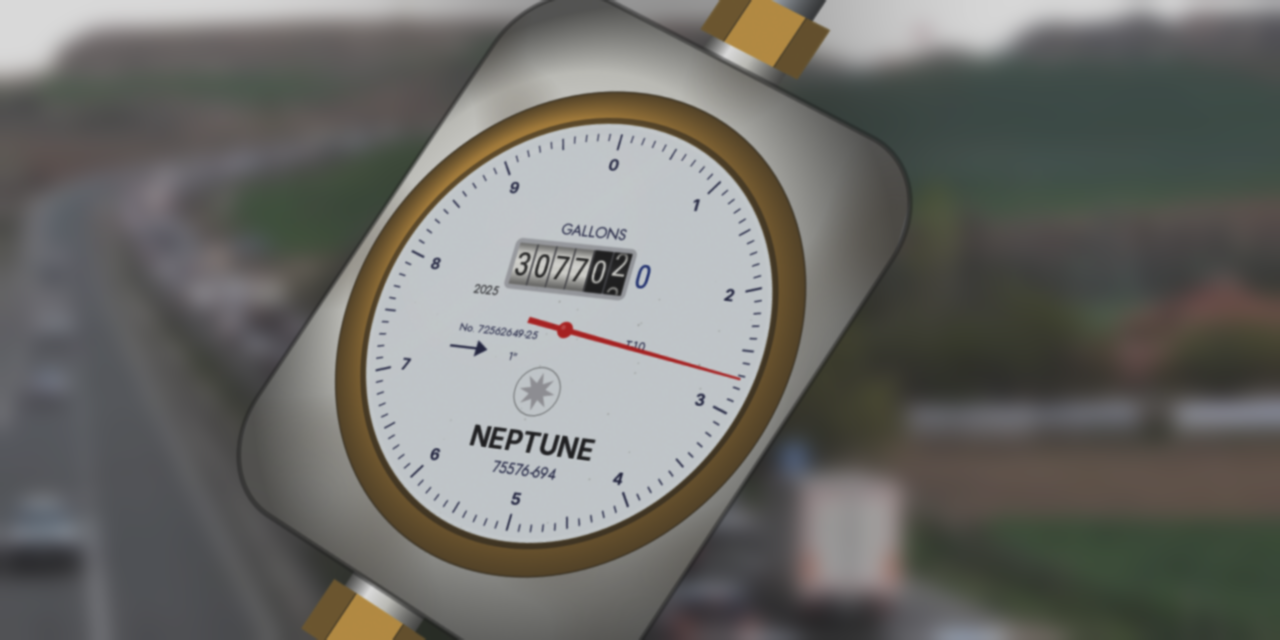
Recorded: 3077022.7gal
